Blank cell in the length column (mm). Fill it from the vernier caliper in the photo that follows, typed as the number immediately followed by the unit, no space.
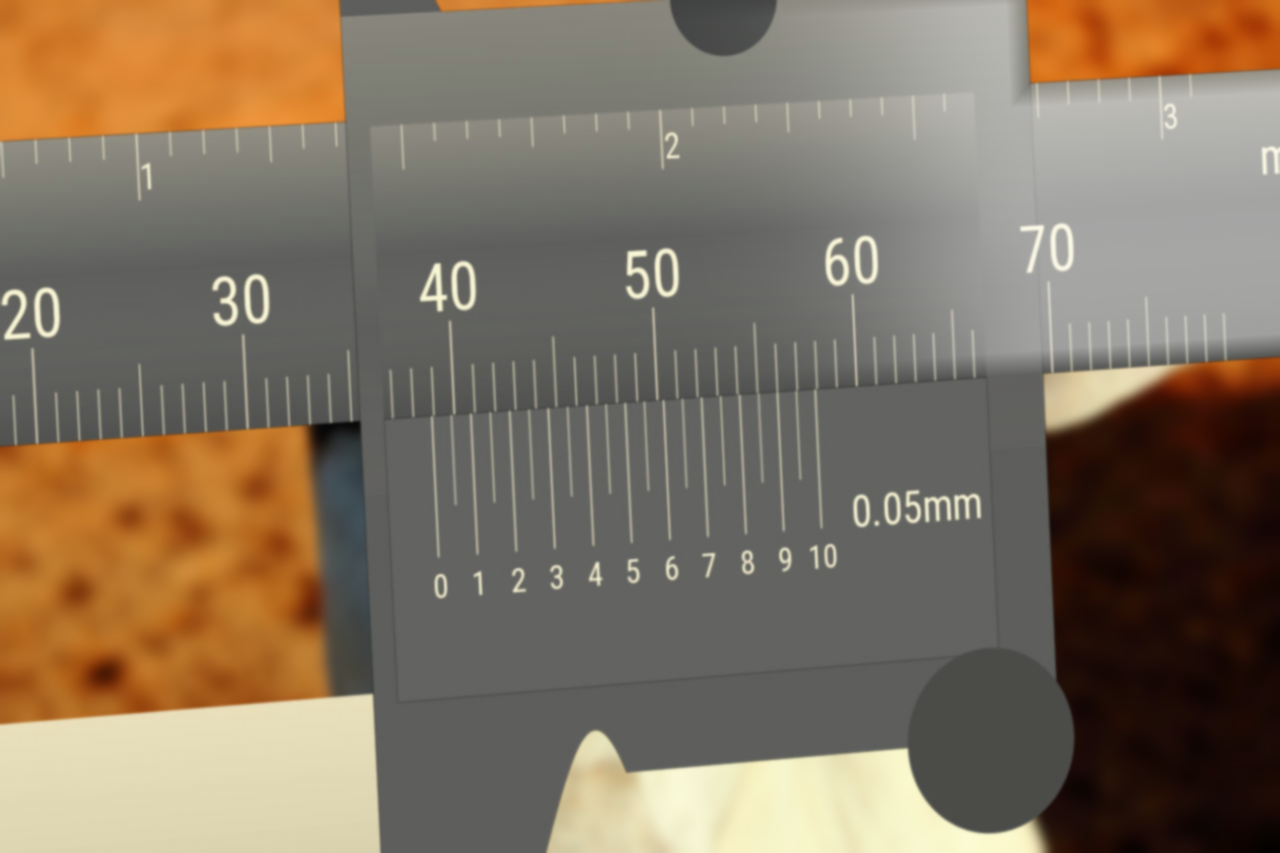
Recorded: 38.9mm
